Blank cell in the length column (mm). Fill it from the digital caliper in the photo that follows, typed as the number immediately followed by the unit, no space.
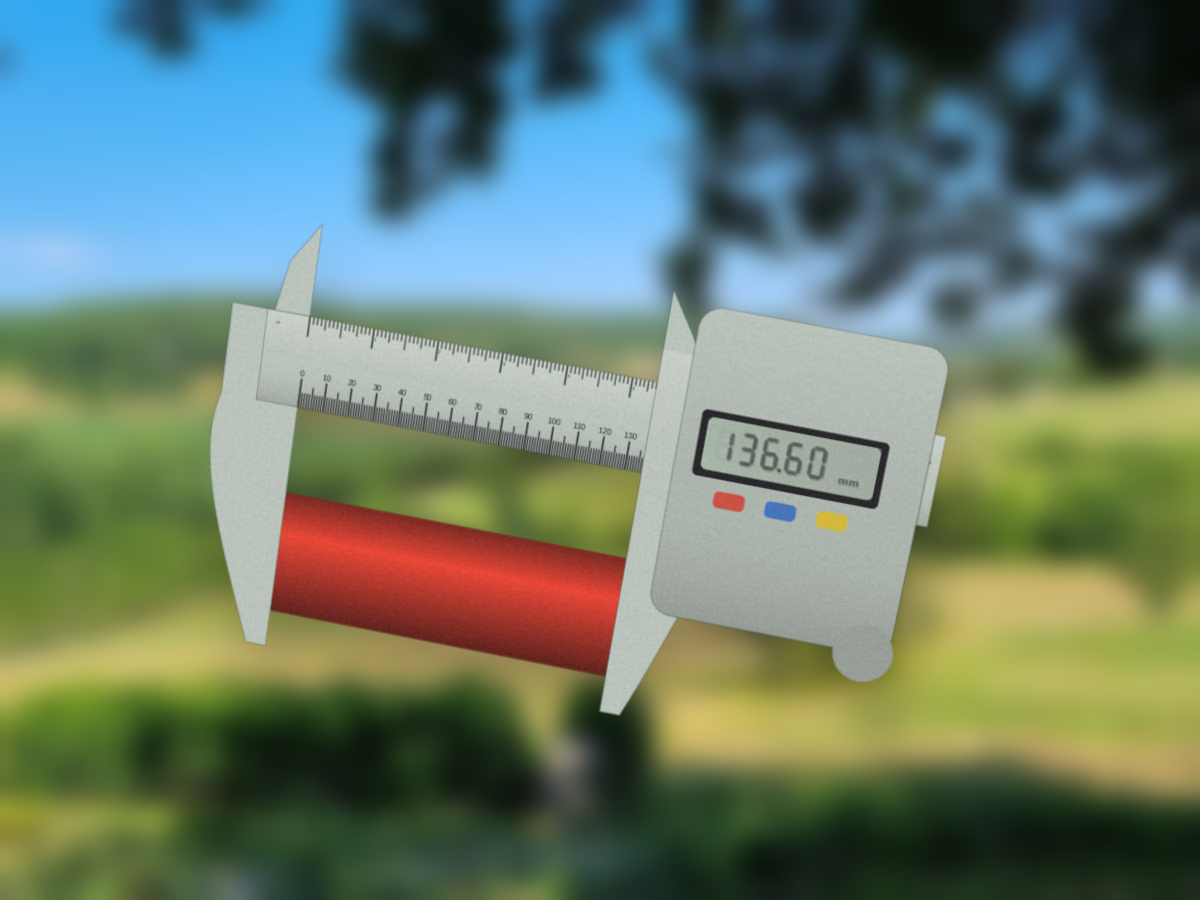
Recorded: 136.60mm
